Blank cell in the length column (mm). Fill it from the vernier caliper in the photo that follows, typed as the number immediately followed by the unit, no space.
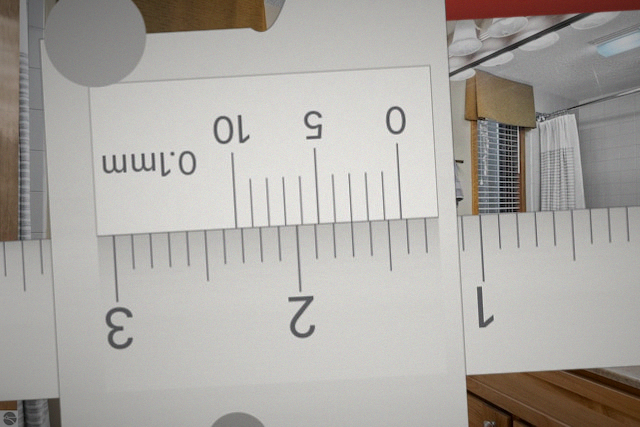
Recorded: 14.3mm
